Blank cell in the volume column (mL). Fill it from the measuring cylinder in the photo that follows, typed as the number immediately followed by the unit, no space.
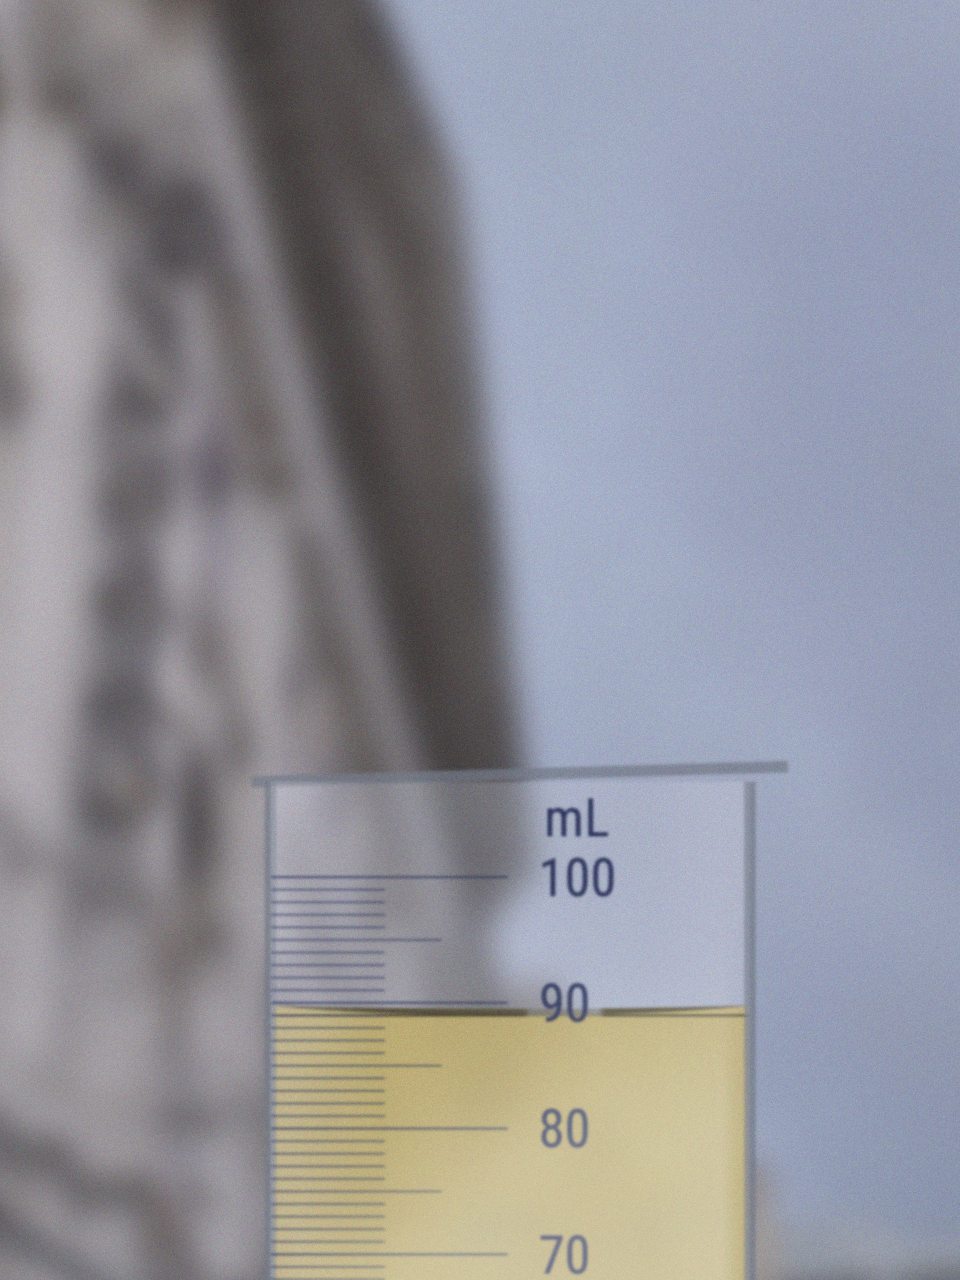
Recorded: 89mL
